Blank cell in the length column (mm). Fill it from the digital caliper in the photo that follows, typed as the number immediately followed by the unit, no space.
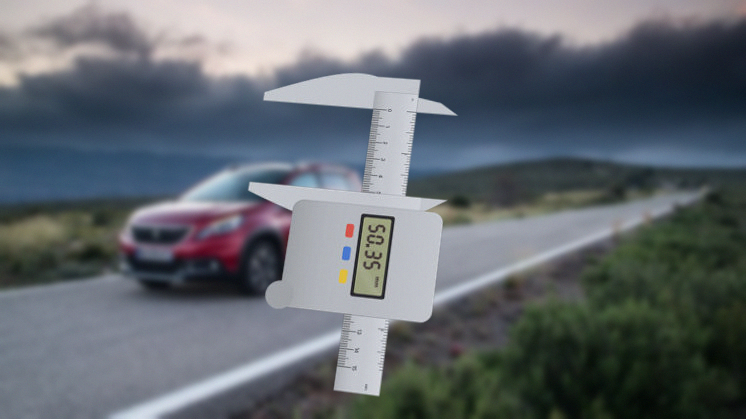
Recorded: 50.35mm
